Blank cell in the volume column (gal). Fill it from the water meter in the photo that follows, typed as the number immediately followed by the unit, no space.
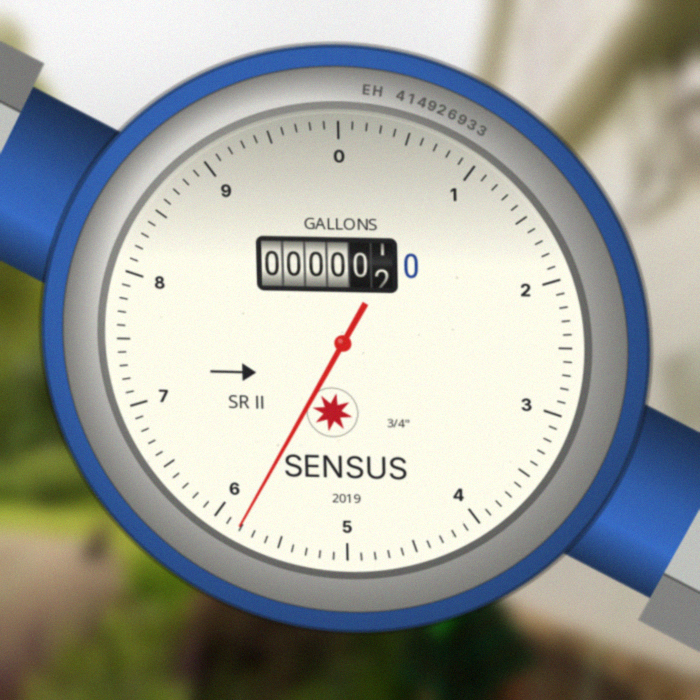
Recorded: 15.8gal
